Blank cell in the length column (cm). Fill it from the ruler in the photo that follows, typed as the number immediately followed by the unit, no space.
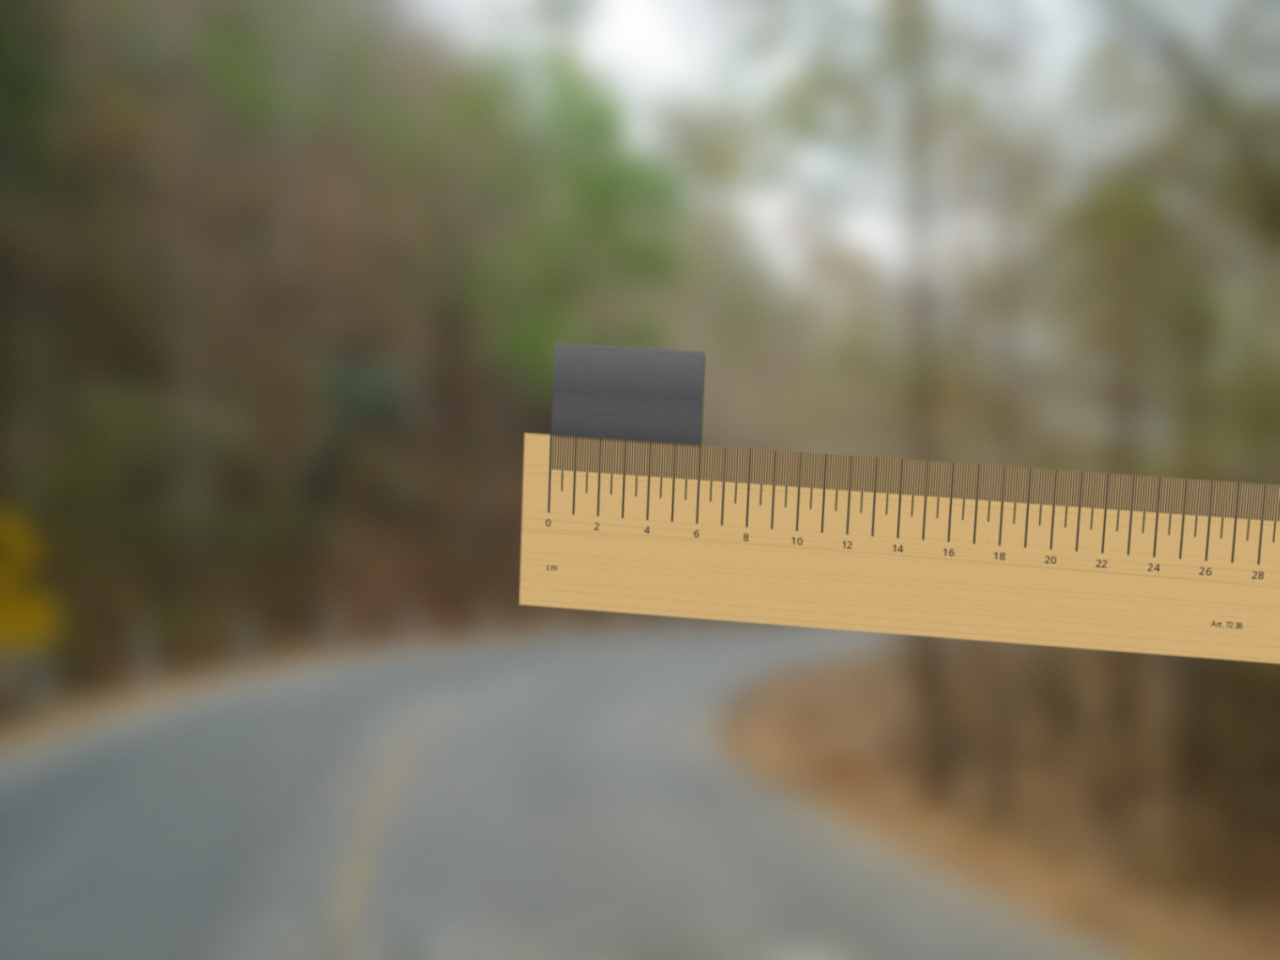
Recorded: 6cm
